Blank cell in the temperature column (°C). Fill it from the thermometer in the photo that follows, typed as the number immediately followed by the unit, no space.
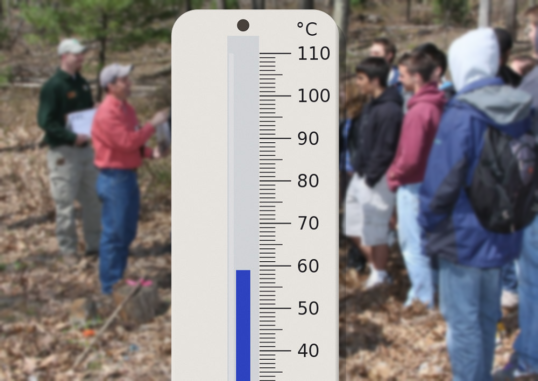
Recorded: 59°C
